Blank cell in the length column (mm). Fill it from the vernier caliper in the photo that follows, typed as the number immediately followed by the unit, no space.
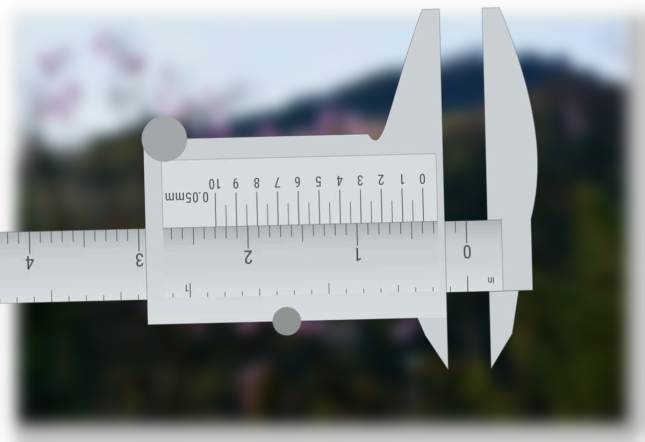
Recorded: 3.9mm
